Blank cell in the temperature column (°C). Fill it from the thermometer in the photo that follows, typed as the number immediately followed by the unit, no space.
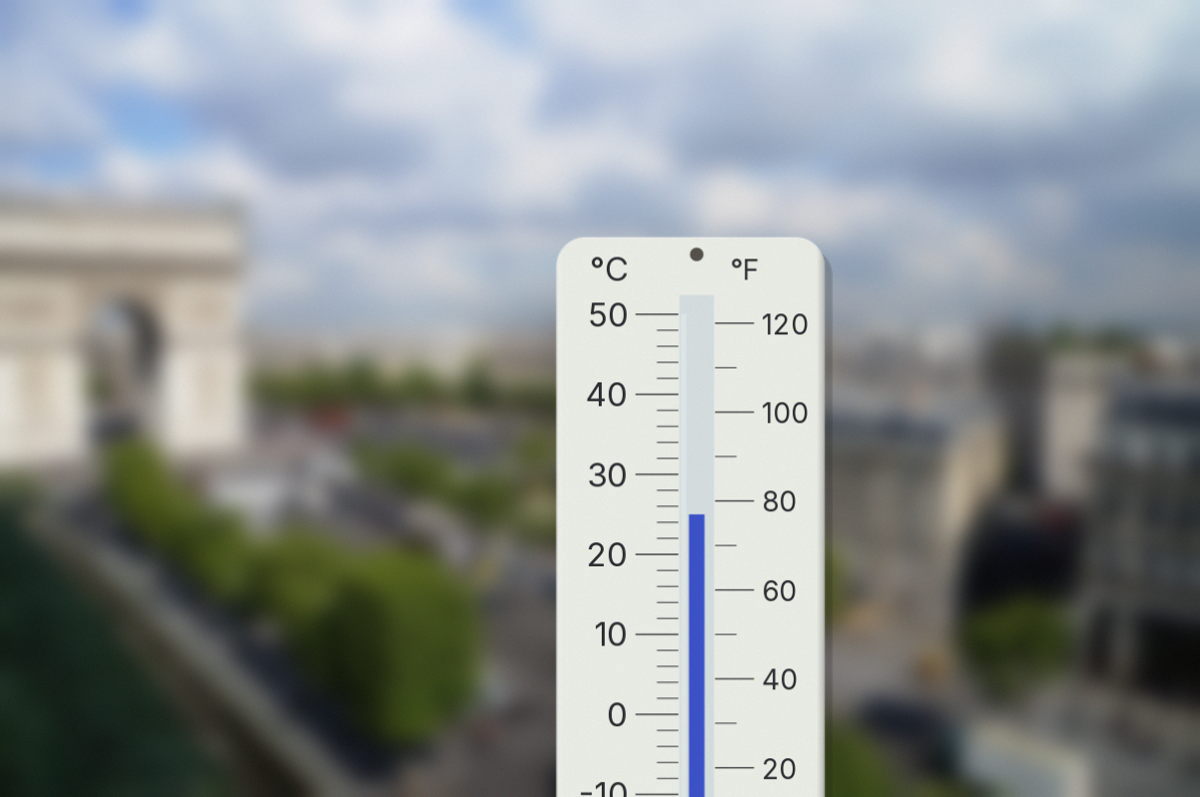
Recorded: 25°C
